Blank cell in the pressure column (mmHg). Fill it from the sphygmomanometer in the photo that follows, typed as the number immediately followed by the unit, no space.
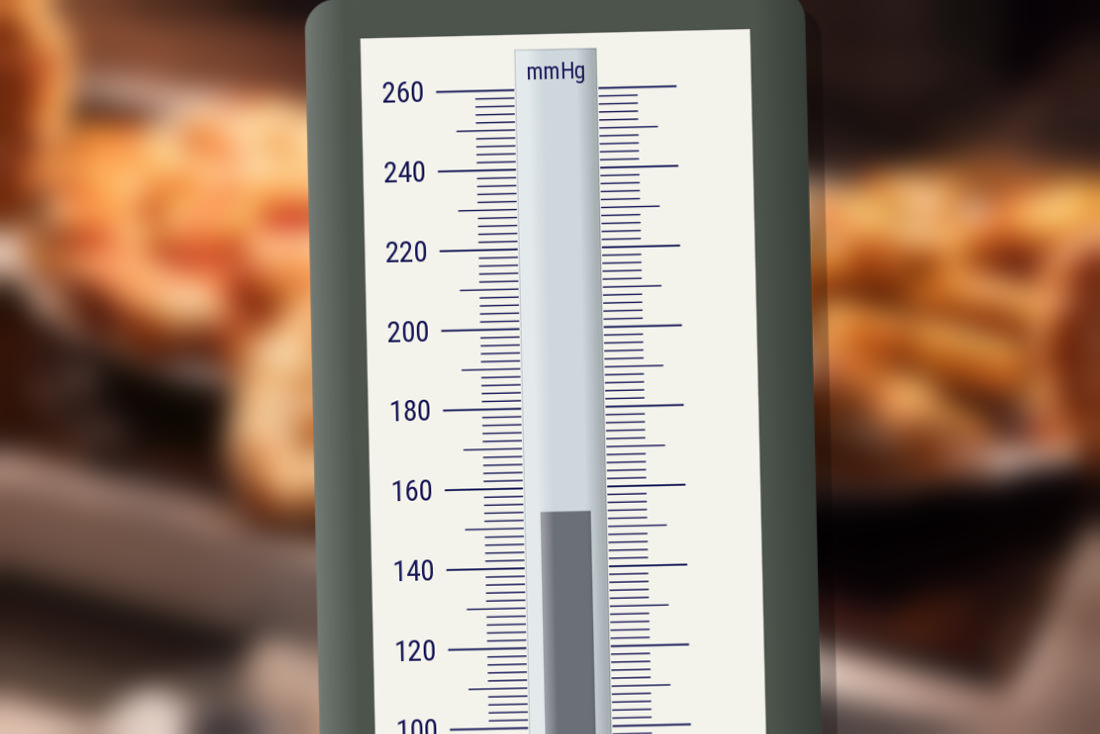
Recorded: 154mmHg
